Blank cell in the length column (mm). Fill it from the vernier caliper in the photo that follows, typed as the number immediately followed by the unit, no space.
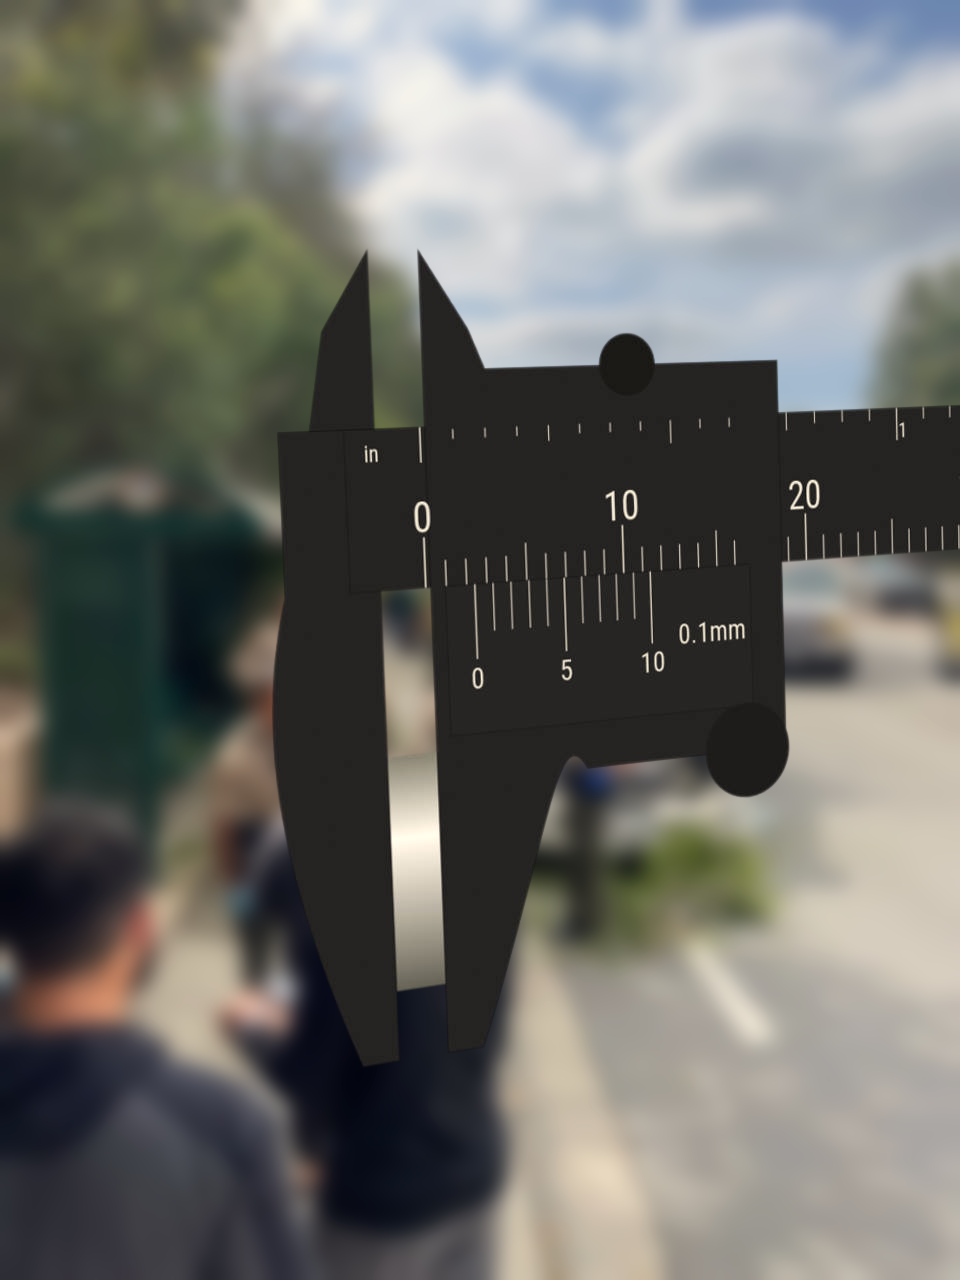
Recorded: 2.4mm
